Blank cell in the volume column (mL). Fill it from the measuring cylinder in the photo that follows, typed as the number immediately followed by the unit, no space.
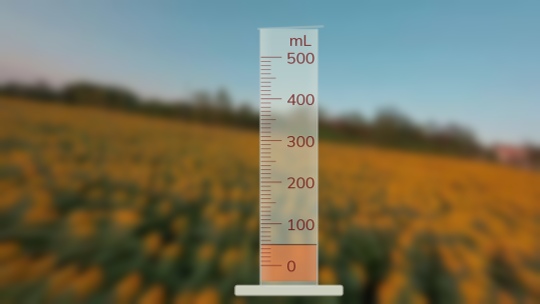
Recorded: 50mL
